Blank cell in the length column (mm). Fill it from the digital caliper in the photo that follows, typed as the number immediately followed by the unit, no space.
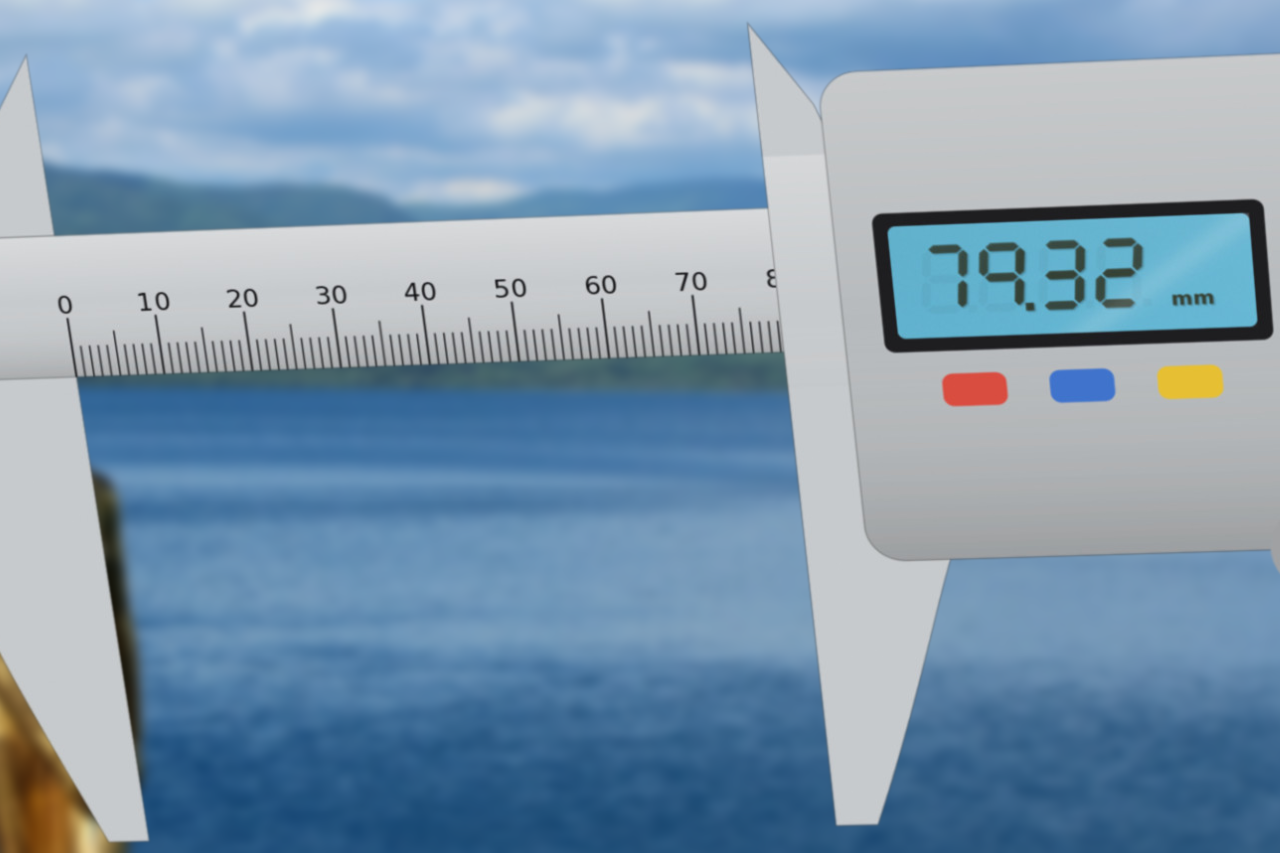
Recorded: 79.32mm
